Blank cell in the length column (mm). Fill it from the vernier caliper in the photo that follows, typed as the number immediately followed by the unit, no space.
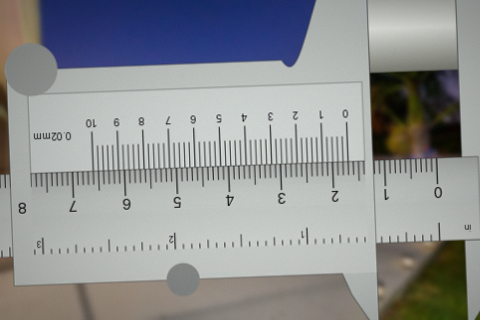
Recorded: 17.0mm
